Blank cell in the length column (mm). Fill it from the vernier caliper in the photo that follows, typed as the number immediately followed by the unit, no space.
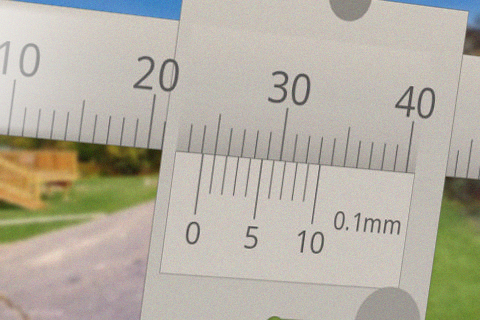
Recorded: 24.1mm
